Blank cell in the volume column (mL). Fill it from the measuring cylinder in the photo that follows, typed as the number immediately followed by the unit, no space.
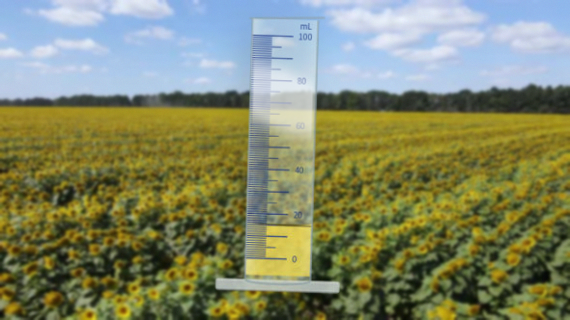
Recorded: 15mL
